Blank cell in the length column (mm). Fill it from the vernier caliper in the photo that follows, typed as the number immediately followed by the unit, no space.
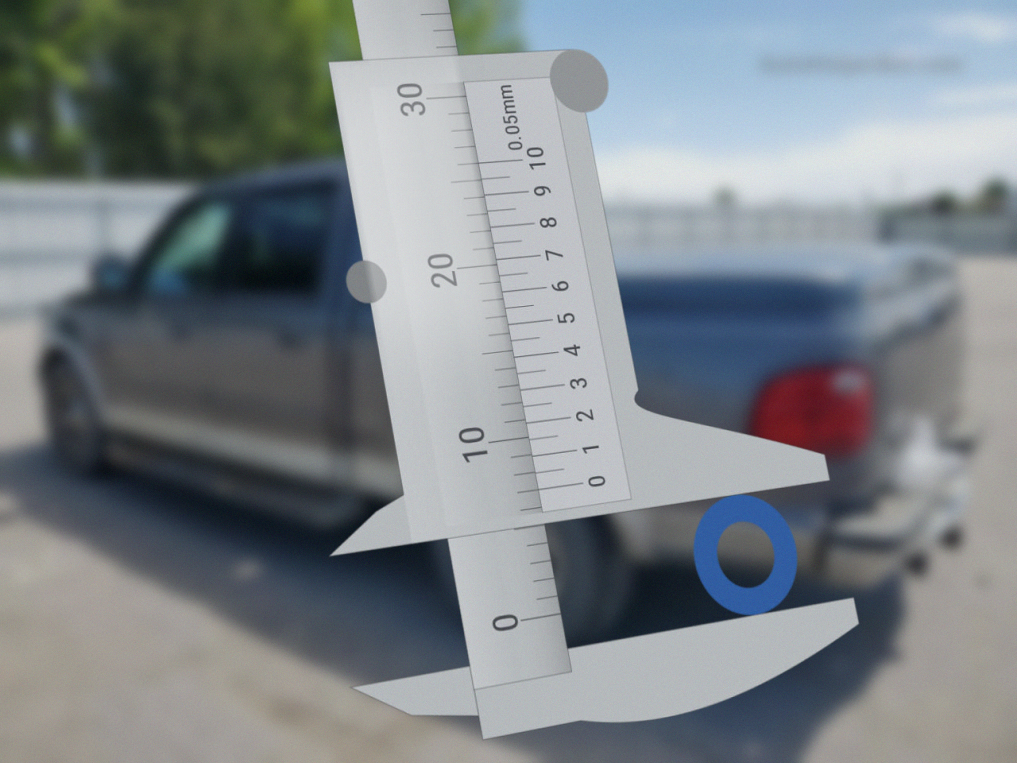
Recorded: 7.0mm
